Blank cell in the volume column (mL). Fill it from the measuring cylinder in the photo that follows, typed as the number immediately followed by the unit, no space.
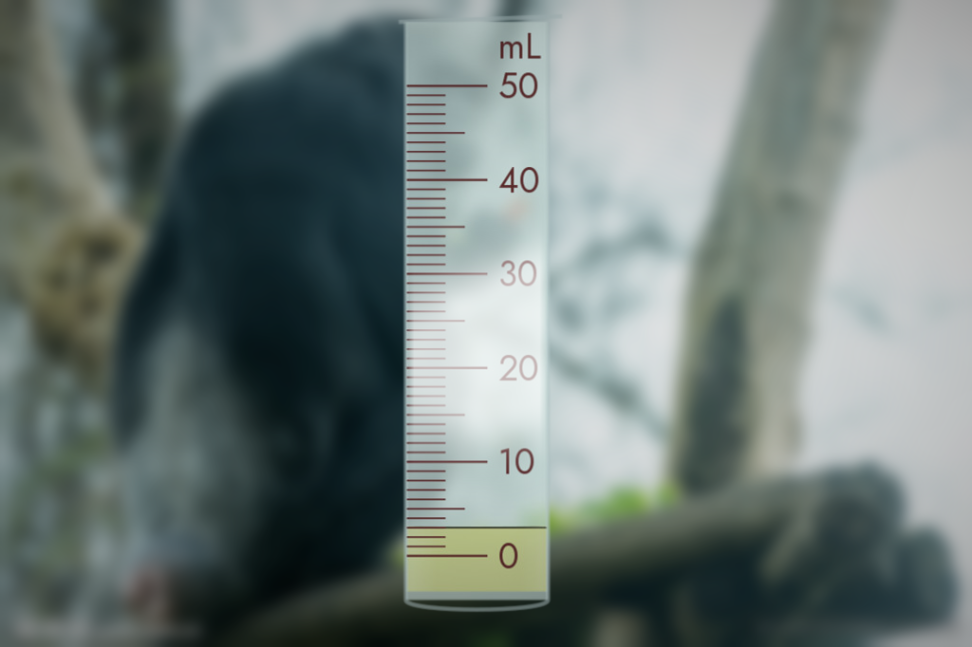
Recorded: 3mL
